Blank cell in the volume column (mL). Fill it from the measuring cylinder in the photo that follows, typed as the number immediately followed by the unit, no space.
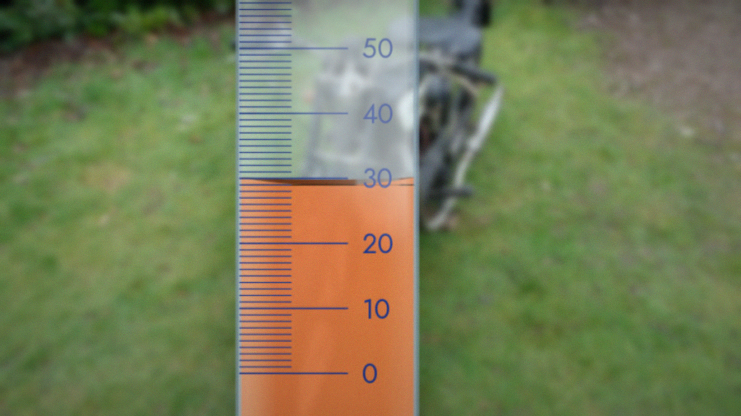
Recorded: 29mL
